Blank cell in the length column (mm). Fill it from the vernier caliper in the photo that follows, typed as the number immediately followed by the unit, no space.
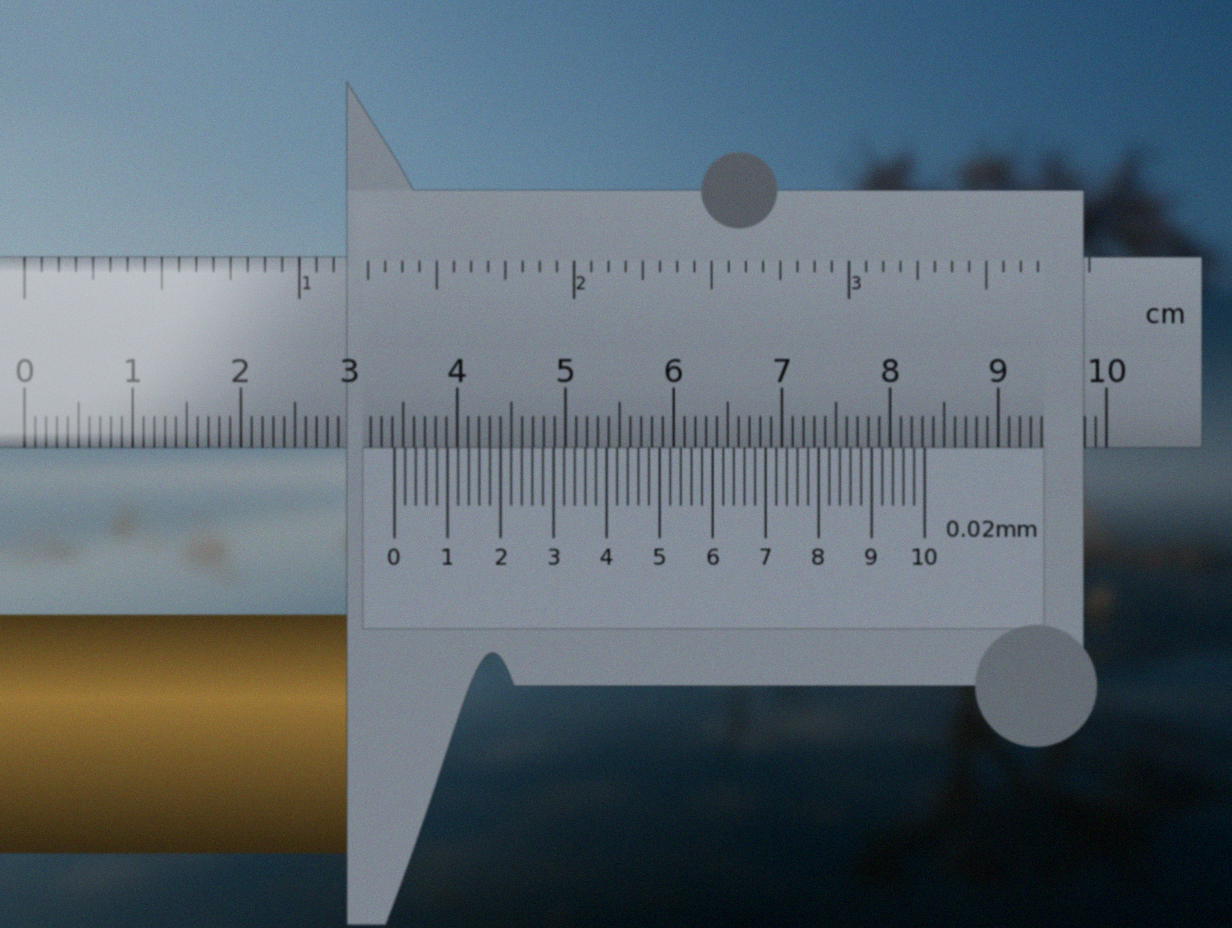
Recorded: 34.2mm
